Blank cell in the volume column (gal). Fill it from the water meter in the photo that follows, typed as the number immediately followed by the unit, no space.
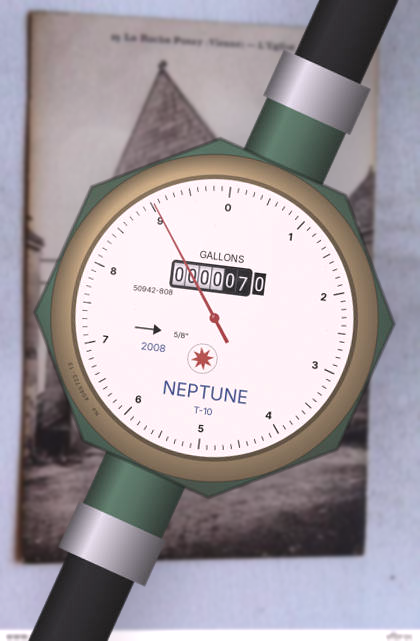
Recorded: 69.0gal
